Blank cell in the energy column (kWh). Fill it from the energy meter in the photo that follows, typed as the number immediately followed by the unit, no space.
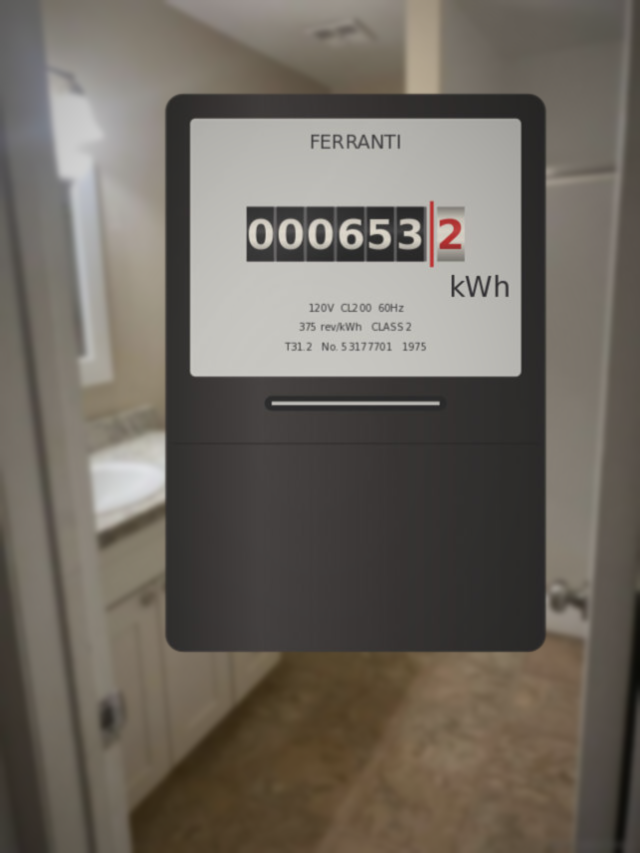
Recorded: 653.2kWh
